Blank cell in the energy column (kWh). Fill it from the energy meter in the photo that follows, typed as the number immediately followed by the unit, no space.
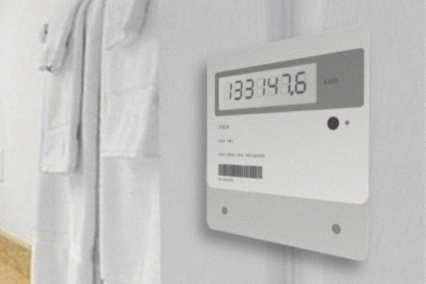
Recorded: 133147.6kWh
